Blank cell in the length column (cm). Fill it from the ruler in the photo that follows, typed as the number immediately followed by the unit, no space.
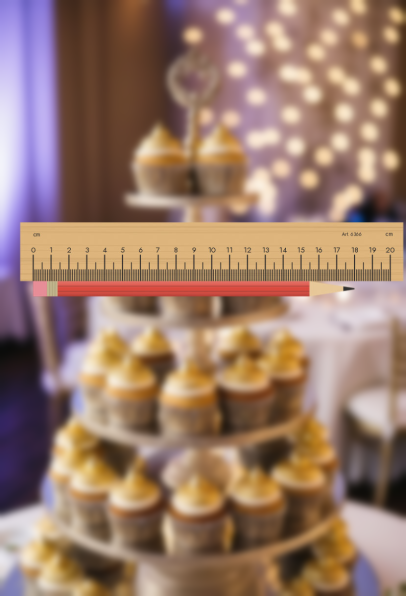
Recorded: 18cm
